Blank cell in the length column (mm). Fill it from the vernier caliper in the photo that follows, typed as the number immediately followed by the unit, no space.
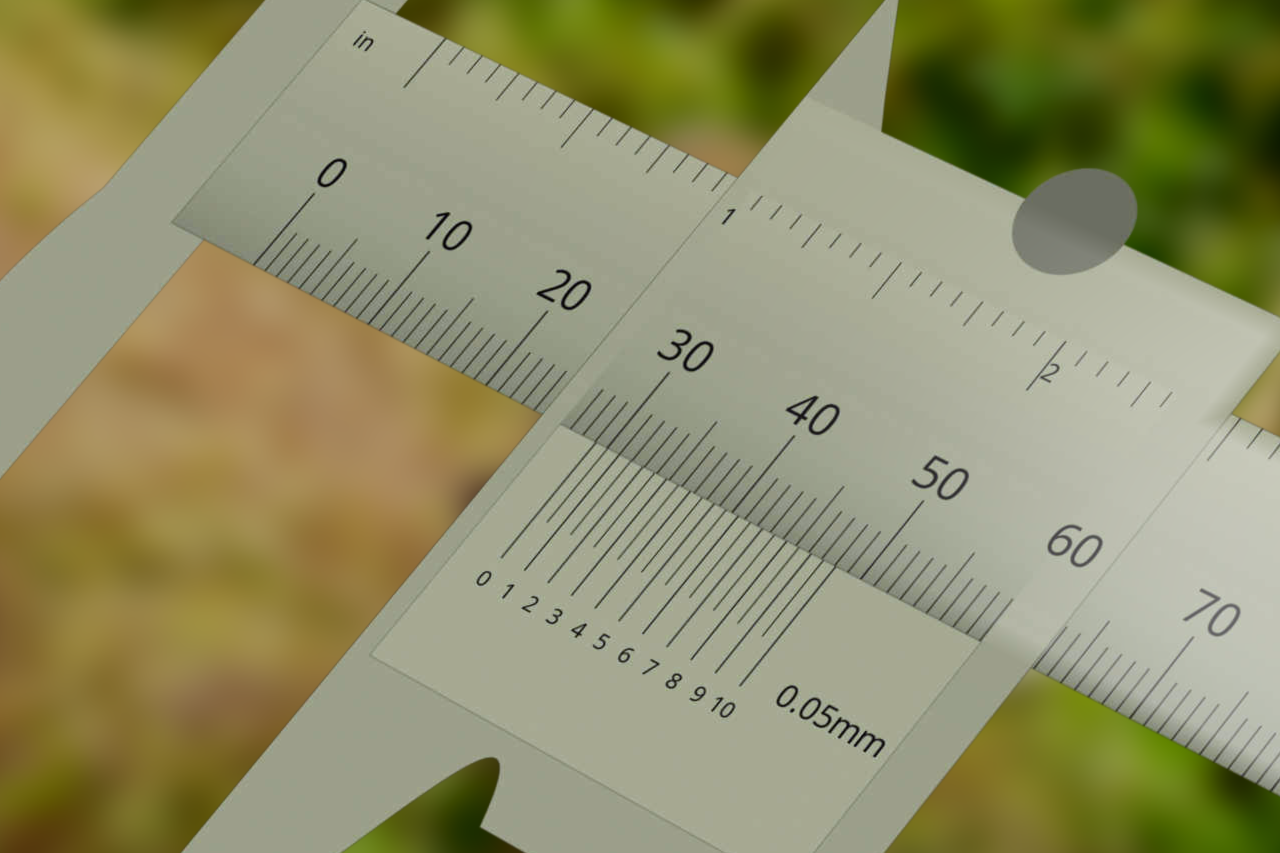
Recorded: 29.1mm
